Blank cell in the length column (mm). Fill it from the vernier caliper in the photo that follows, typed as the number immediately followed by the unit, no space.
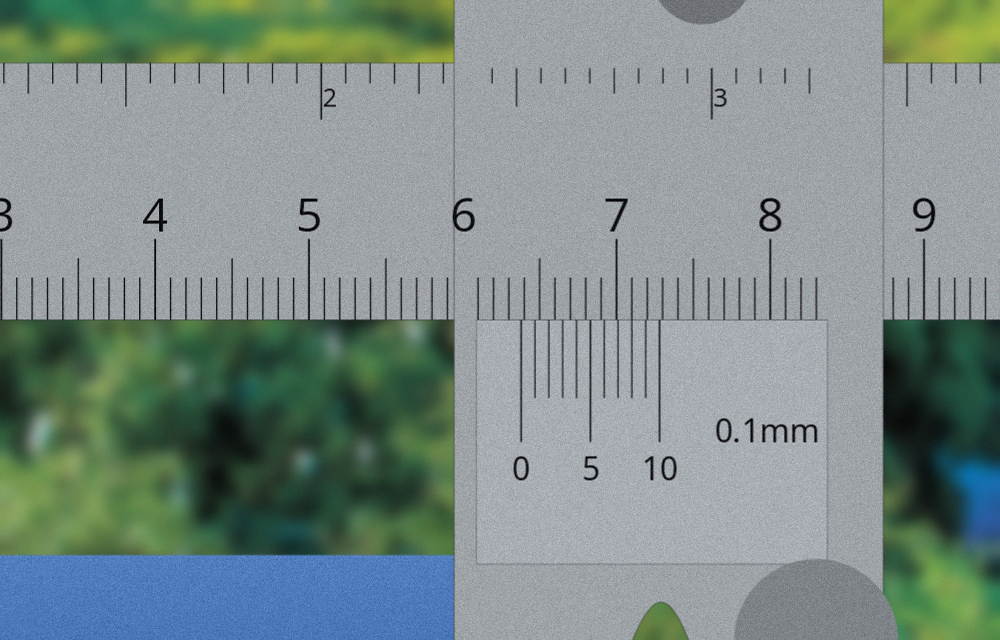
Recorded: 63.8mm
